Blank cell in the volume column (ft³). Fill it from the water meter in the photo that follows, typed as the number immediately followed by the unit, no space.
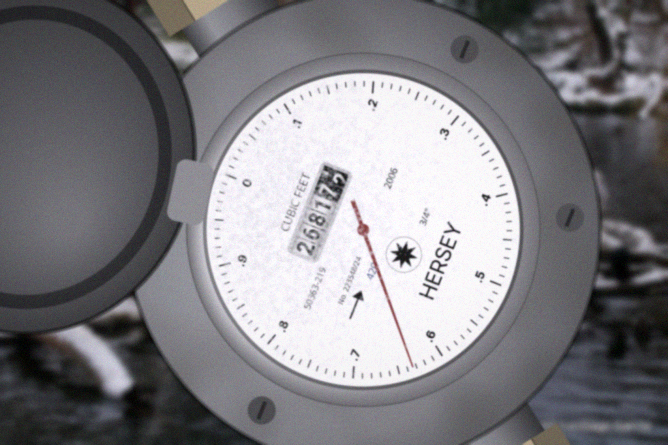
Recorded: 268171.63ft³
